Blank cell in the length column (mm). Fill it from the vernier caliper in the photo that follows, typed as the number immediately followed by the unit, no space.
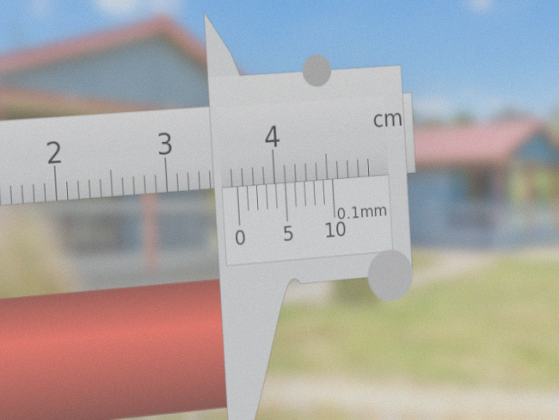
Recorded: 36.5mm
